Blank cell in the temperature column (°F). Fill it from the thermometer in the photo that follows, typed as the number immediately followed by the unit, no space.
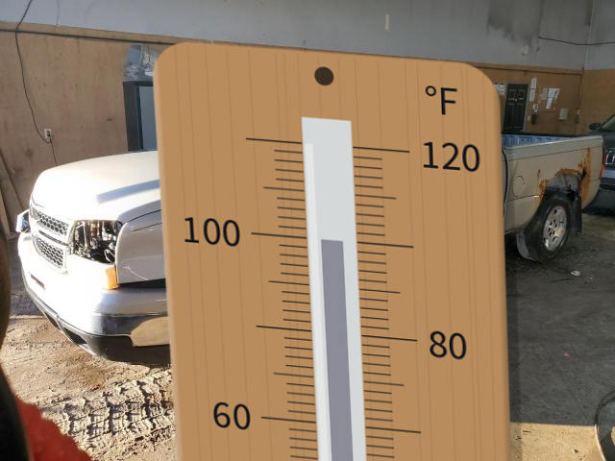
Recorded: 100°F
